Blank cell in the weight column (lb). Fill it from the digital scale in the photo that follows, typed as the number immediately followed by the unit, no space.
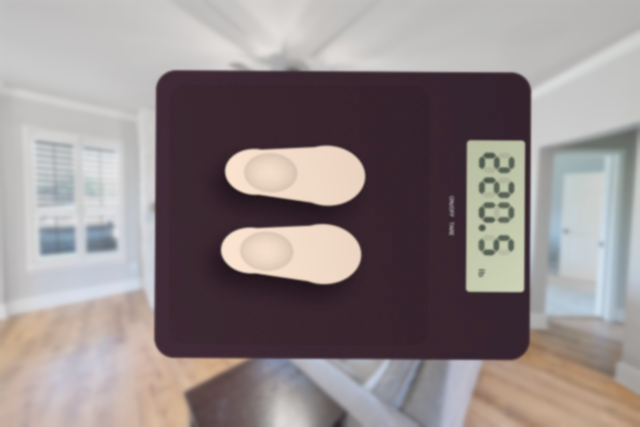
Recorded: 220.5lb
